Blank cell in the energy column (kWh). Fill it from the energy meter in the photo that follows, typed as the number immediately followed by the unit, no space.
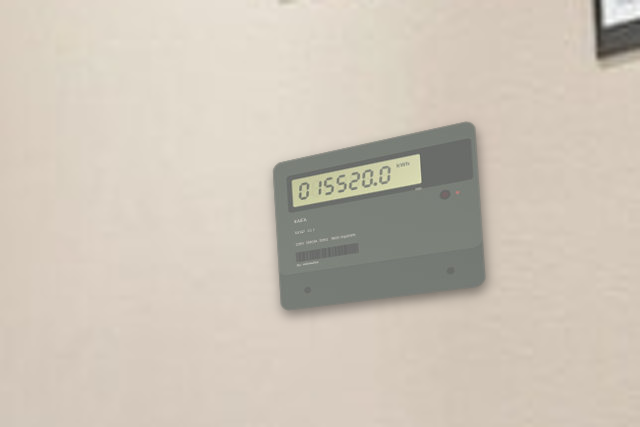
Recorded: 15520.0kWh
